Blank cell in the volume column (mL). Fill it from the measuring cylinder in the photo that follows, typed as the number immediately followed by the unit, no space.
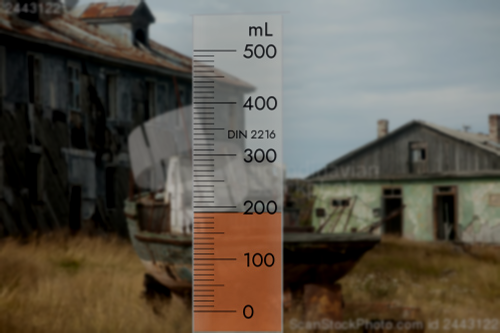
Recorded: 190mL
